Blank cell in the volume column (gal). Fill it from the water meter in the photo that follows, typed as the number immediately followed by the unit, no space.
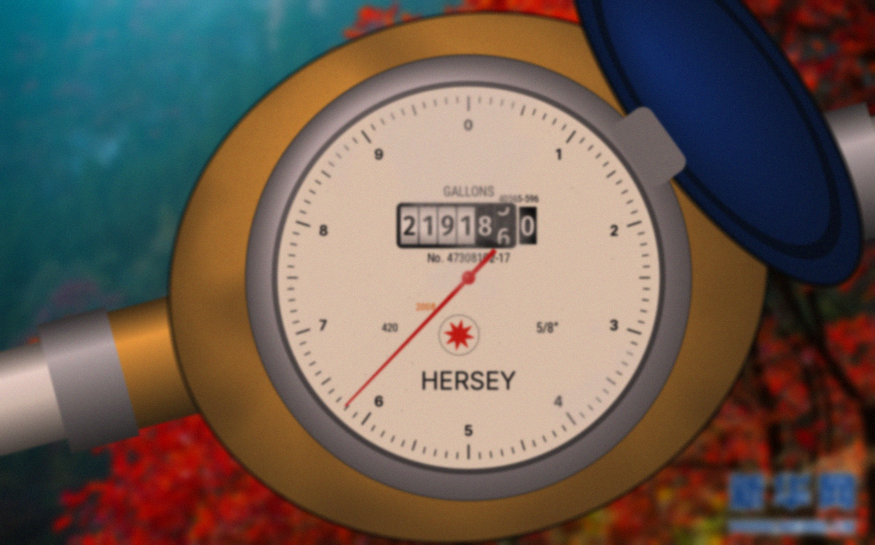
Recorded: 2191856.2gal
